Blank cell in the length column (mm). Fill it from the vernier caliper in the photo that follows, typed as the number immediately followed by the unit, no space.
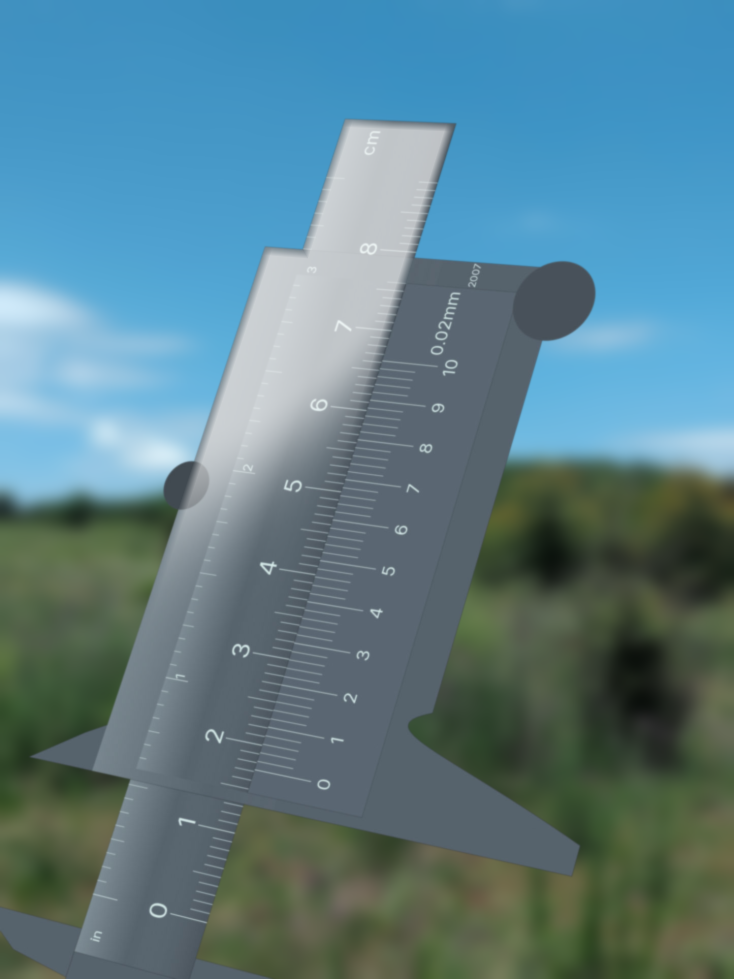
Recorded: 17.2mm
